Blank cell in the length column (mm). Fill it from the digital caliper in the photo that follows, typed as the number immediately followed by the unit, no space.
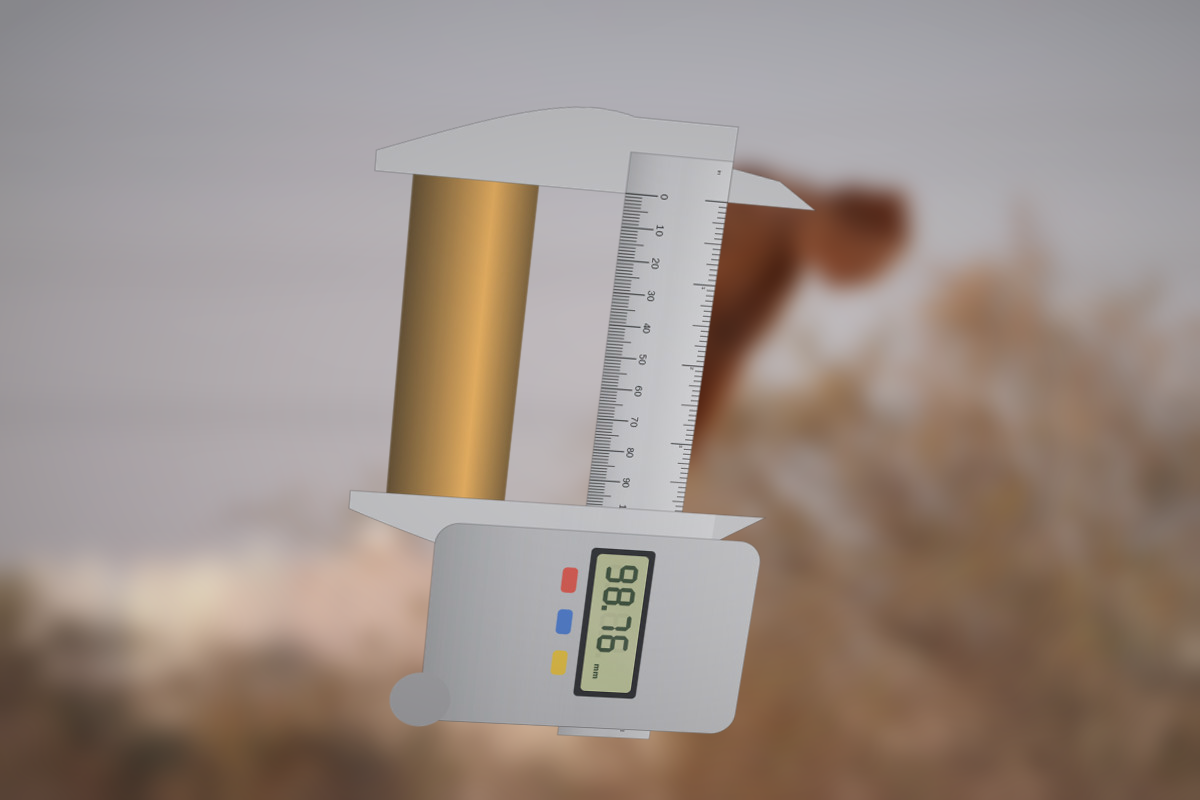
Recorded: 98.76mm
